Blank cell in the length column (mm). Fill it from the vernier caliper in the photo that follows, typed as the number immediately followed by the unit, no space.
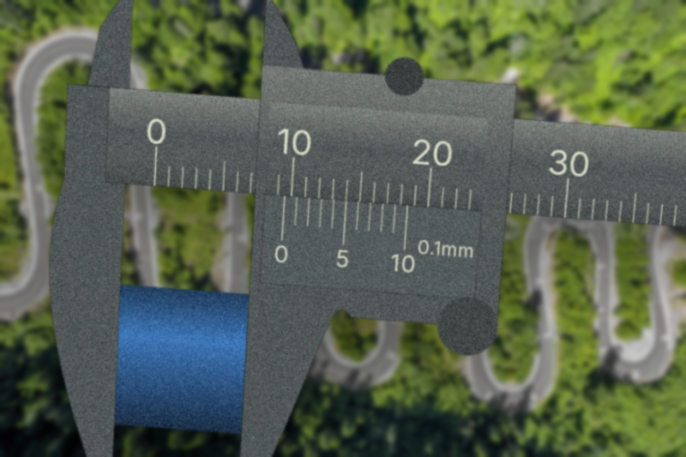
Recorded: 9.5mm
